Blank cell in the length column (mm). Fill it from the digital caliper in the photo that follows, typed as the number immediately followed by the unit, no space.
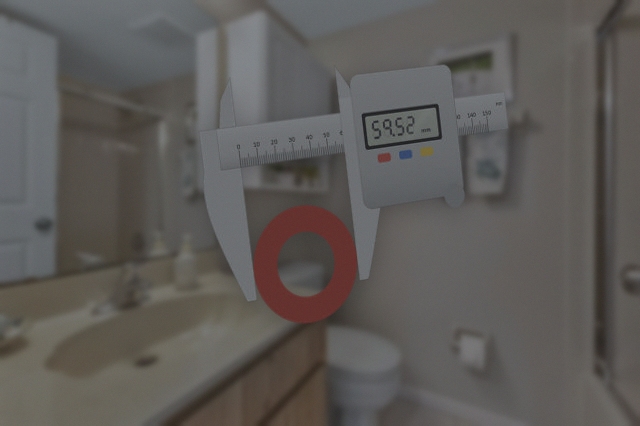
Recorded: 59.52mm
